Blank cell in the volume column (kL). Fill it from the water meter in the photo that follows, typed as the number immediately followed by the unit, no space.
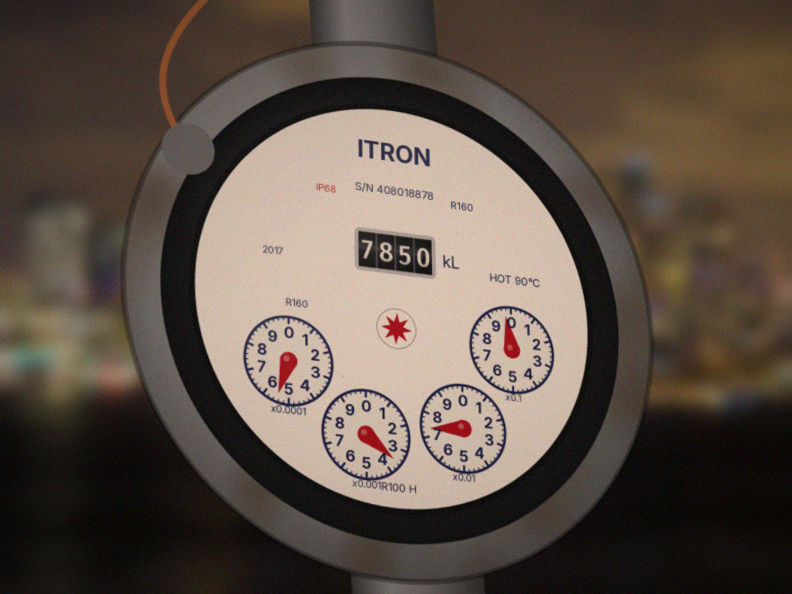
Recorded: 7849.9735kL
